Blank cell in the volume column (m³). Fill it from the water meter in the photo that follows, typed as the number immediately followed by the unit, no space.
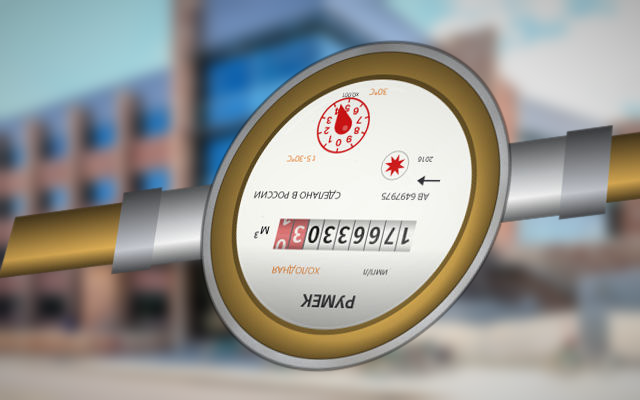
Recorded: 1766330.304m³
